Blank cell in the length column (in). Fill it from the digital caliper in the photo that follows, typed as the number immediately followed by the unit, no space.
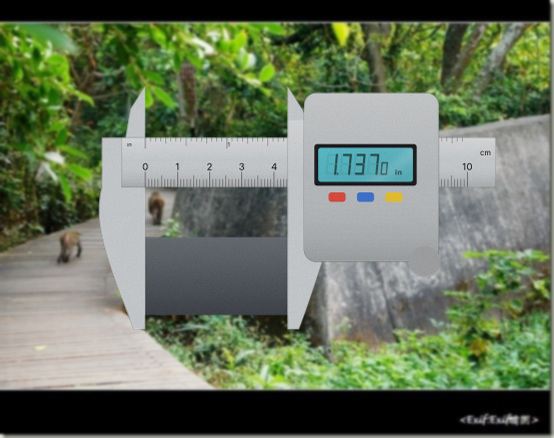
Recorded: 1.7370in
